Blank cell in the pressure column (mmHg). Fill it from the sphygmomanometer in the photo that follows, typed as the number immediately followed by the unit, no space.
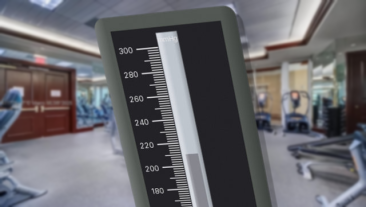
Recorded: 210mmHg
